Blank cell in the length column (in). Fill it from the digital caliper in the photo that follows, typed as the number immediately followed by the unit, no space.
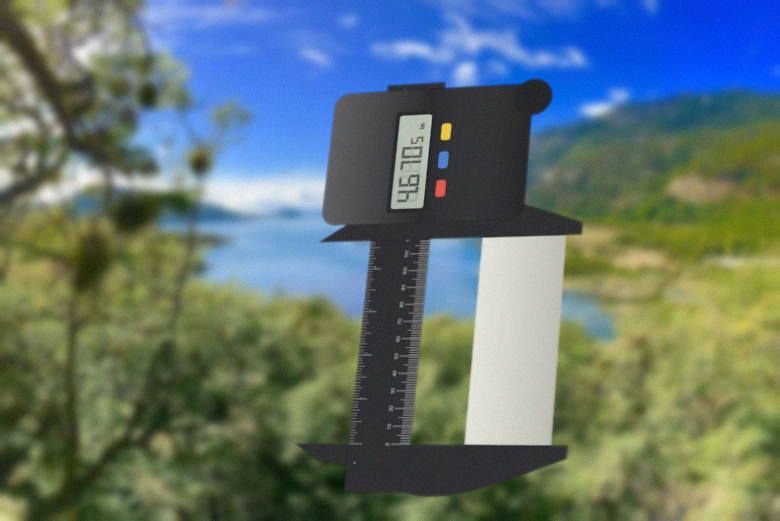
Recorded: 4.6705in
